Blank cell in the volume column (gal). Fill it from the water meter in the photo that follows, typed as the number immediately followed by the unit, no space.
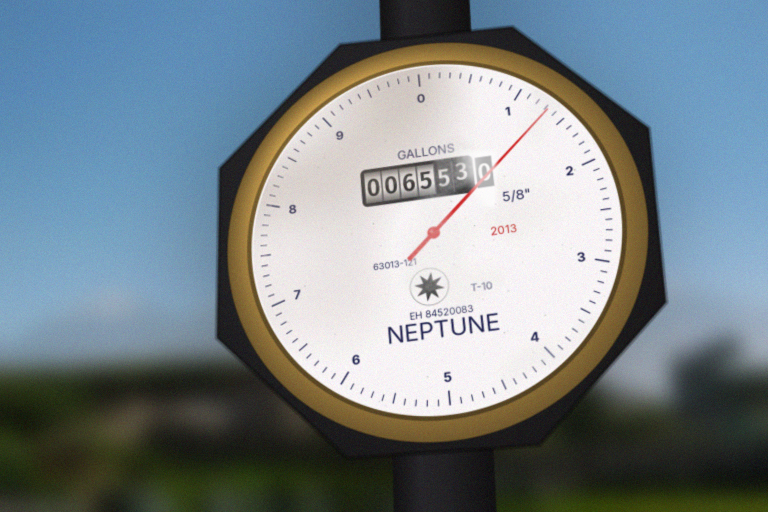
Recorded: 65531.3gal
